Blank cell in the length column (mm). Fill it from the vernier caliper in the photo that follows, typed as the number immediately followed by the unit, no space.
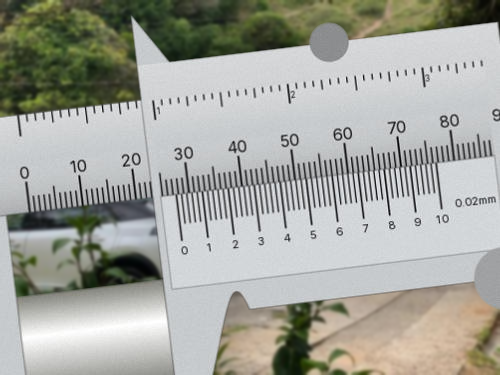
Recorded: 27.6mm
